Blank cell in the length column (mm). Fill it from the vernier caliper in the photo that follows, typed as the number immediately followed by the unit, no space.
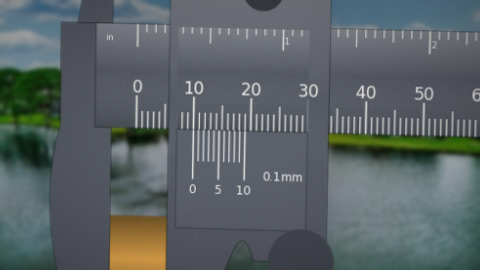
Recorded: 10.0mm
